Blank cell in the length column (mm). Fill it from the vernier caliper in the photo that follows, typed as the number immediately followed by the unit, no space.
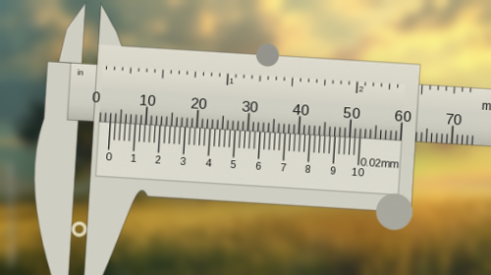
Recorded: 3.0mm
